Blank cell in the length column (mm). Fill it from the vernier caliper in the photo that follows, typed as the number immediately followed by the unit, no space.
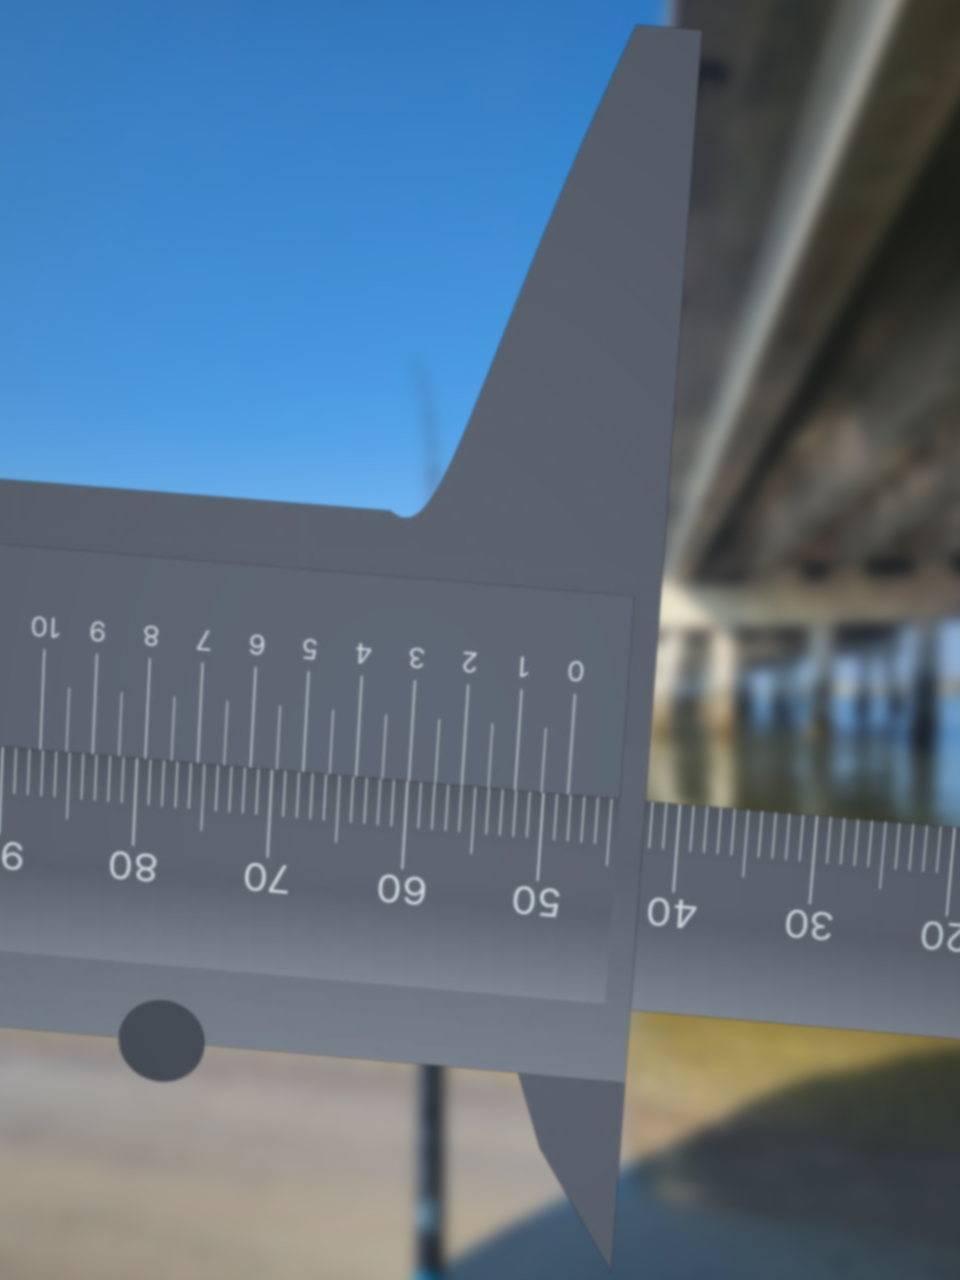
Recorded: 48.2mm
